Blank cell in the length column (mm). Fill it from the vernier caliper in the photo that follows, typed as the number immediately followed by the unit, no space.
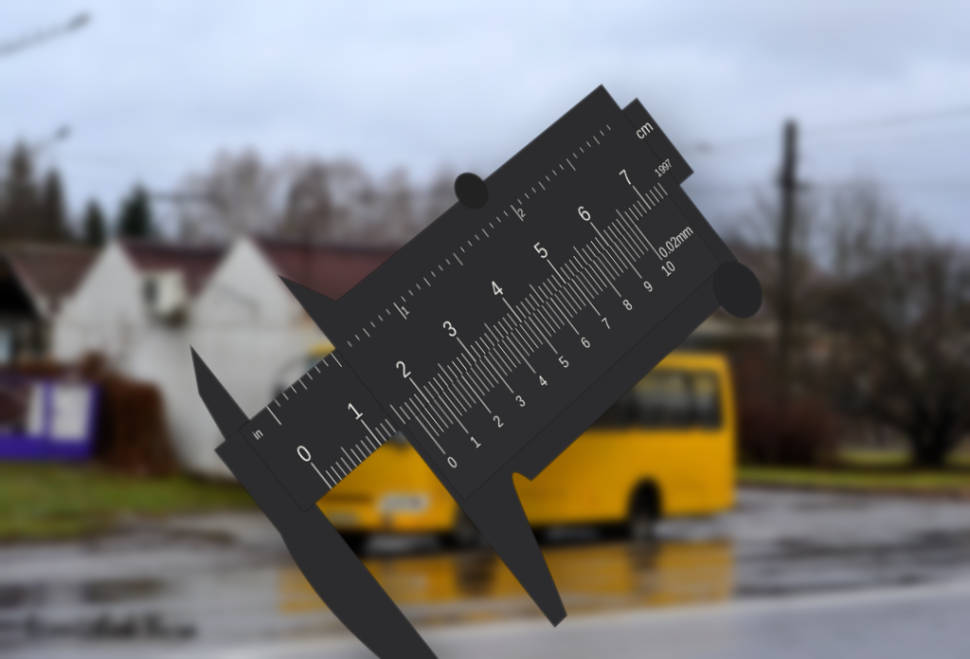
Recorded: 17.0mm
